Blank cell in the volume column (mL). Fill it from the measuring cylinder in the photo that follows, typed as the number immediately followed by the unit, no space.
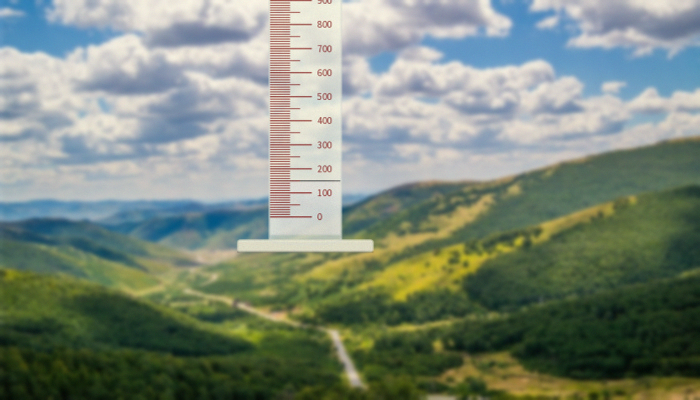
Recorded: 150mL
